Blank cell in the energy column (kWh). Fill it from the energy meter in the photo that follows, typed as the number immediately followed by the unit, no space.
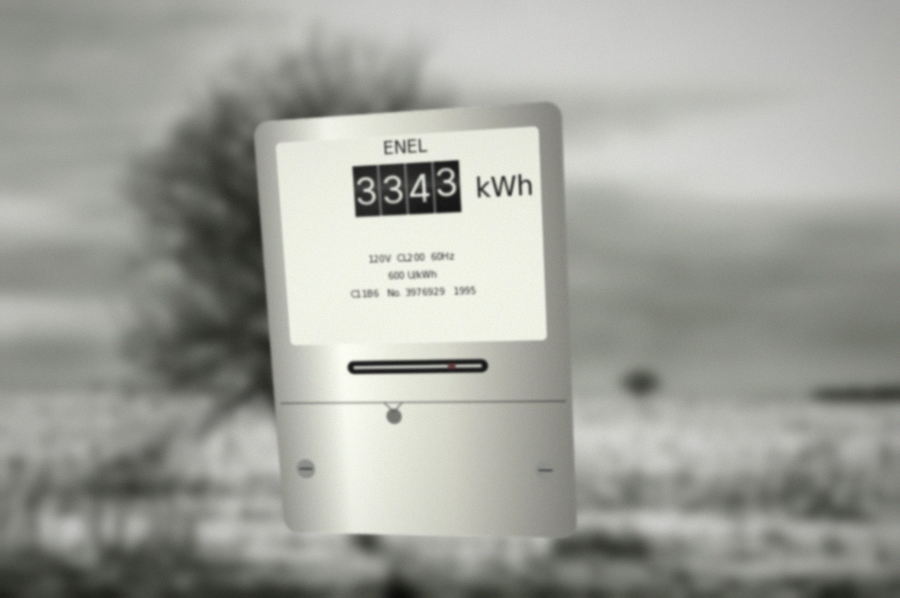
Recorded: 3343kWh
